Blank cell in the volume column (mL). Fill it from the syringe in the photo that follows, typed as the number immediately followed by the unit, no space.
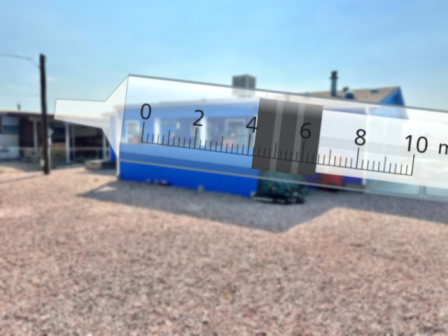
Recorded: 4.2mL
